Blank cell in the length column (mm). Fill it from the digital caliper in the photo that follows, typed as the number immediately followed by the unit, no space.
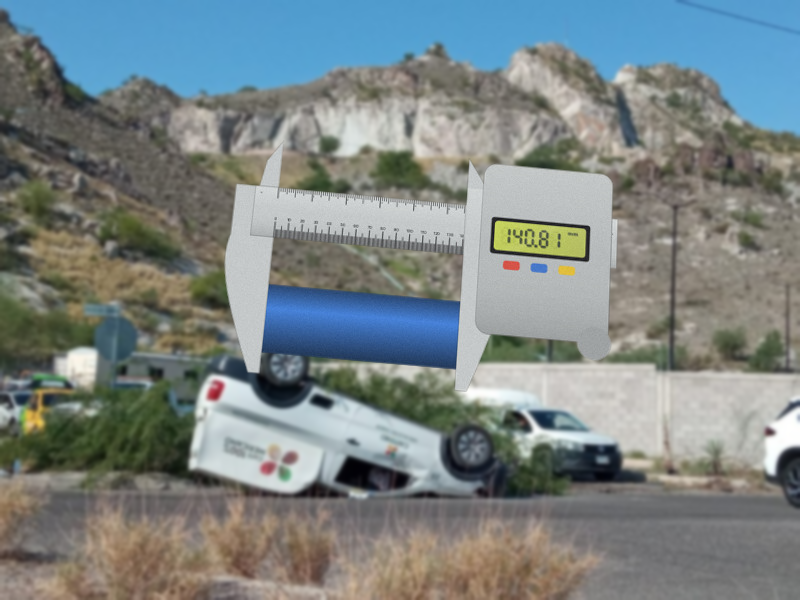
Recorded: 140.81mm
